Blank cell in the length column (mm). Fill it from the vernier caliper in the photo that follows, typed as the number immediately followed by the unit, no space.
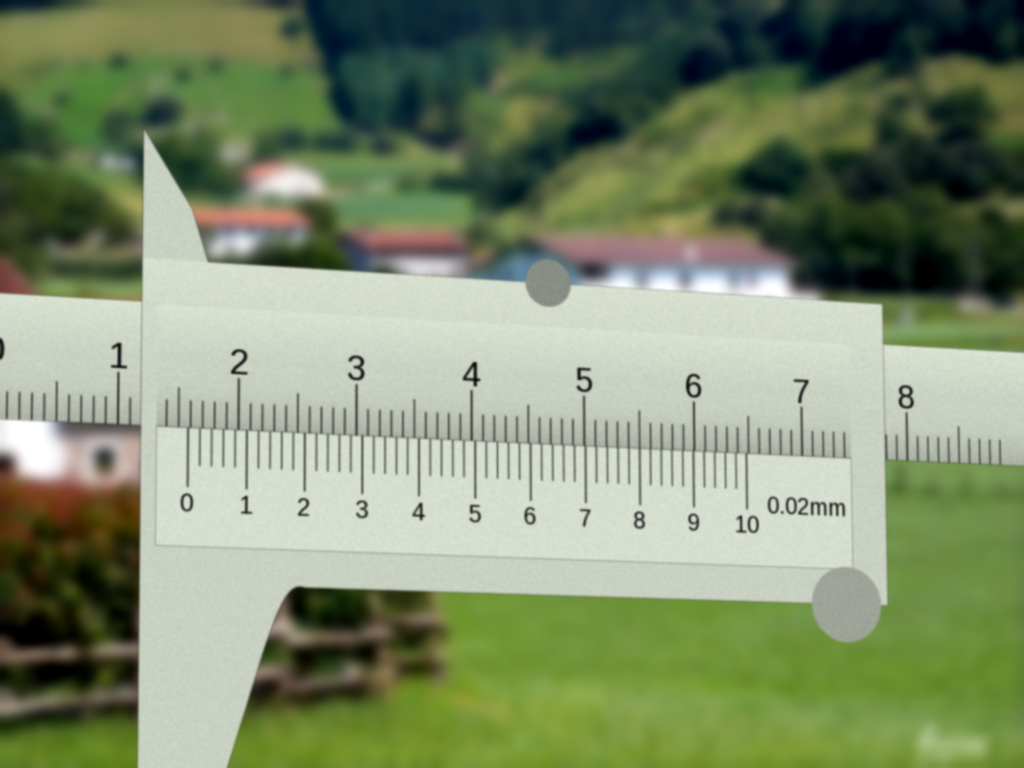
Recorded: 15.8mm
